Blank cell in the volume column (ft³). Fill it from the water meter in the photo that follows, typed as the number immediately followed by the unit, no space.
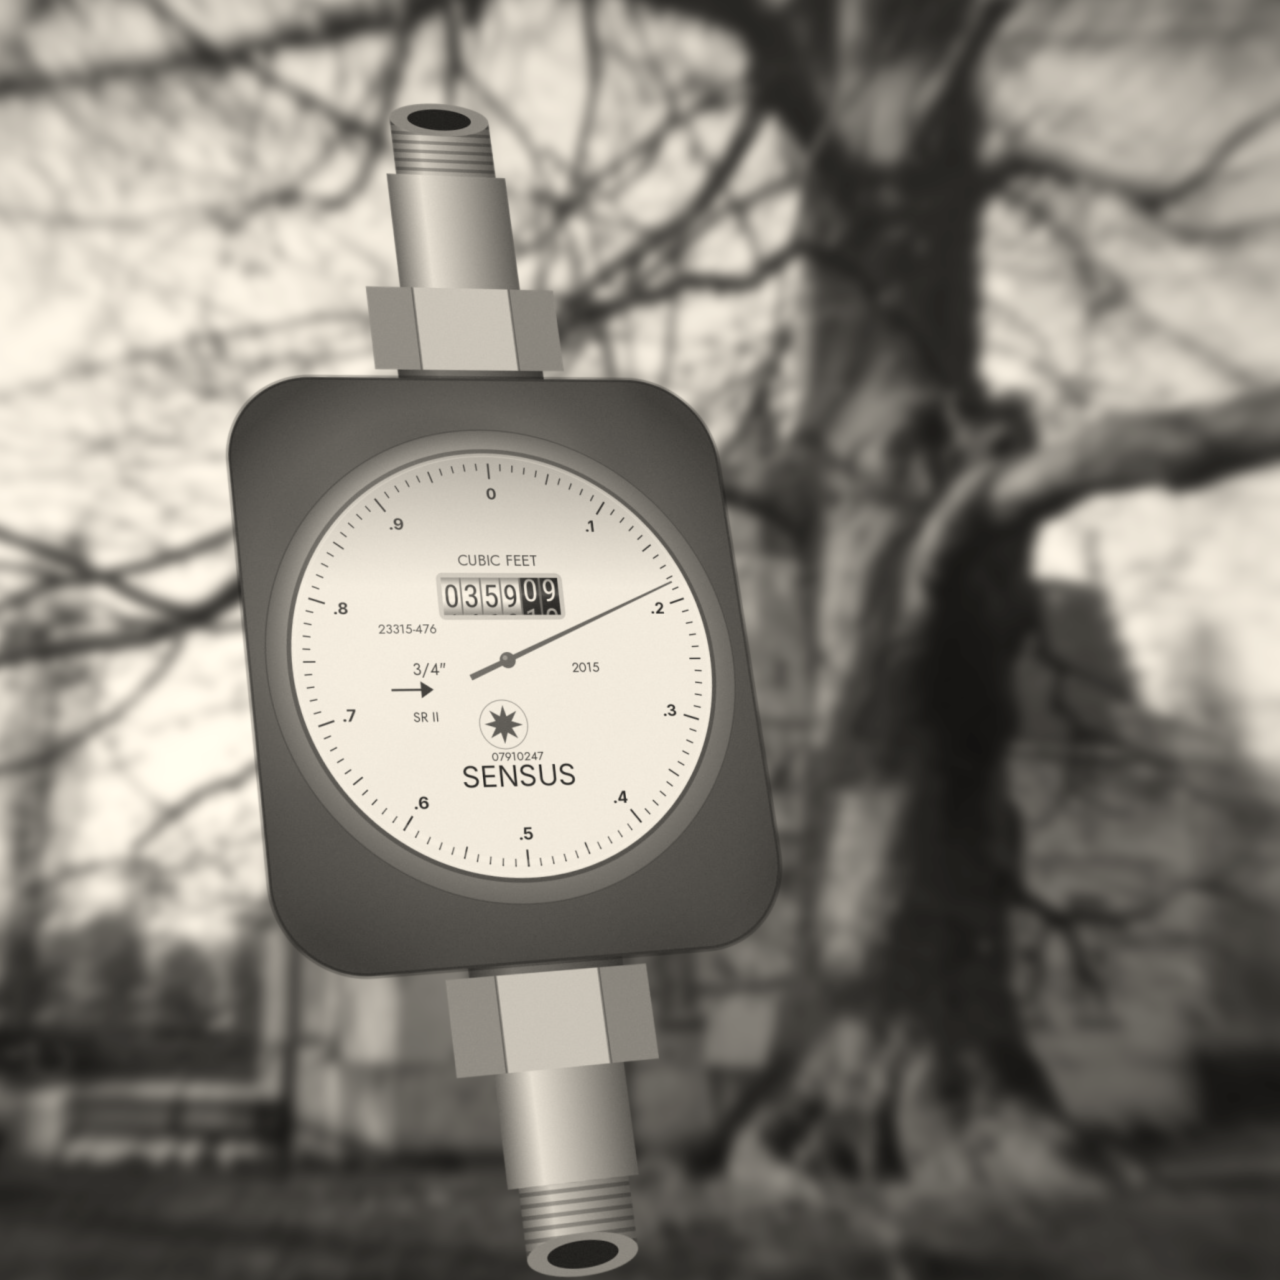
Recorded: 35909.18ft³
